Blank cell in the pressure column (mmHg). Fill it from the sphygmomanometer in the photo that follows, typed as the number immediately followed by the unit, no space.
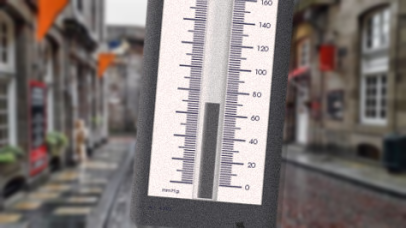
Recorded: 70mmHg
